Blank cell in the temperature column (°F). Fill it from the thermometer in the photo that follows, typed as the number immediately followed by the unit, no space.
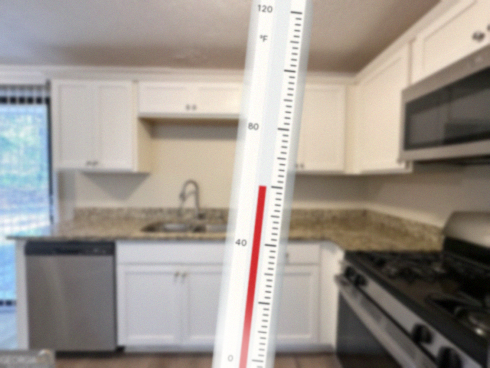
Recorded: 60°F
